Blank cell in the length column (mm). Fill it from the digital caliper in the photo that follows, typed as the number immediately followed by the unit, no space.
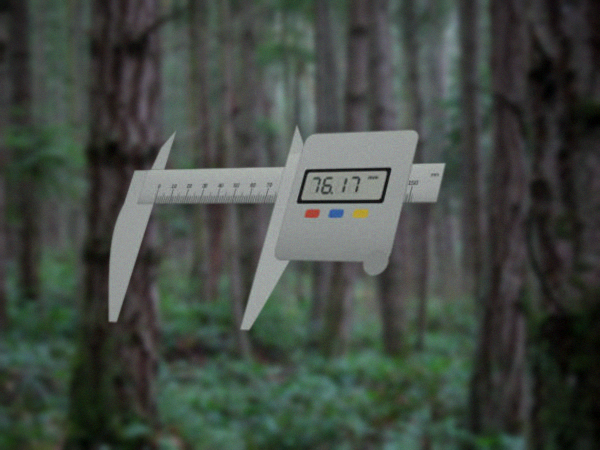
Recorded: 76.17mm
